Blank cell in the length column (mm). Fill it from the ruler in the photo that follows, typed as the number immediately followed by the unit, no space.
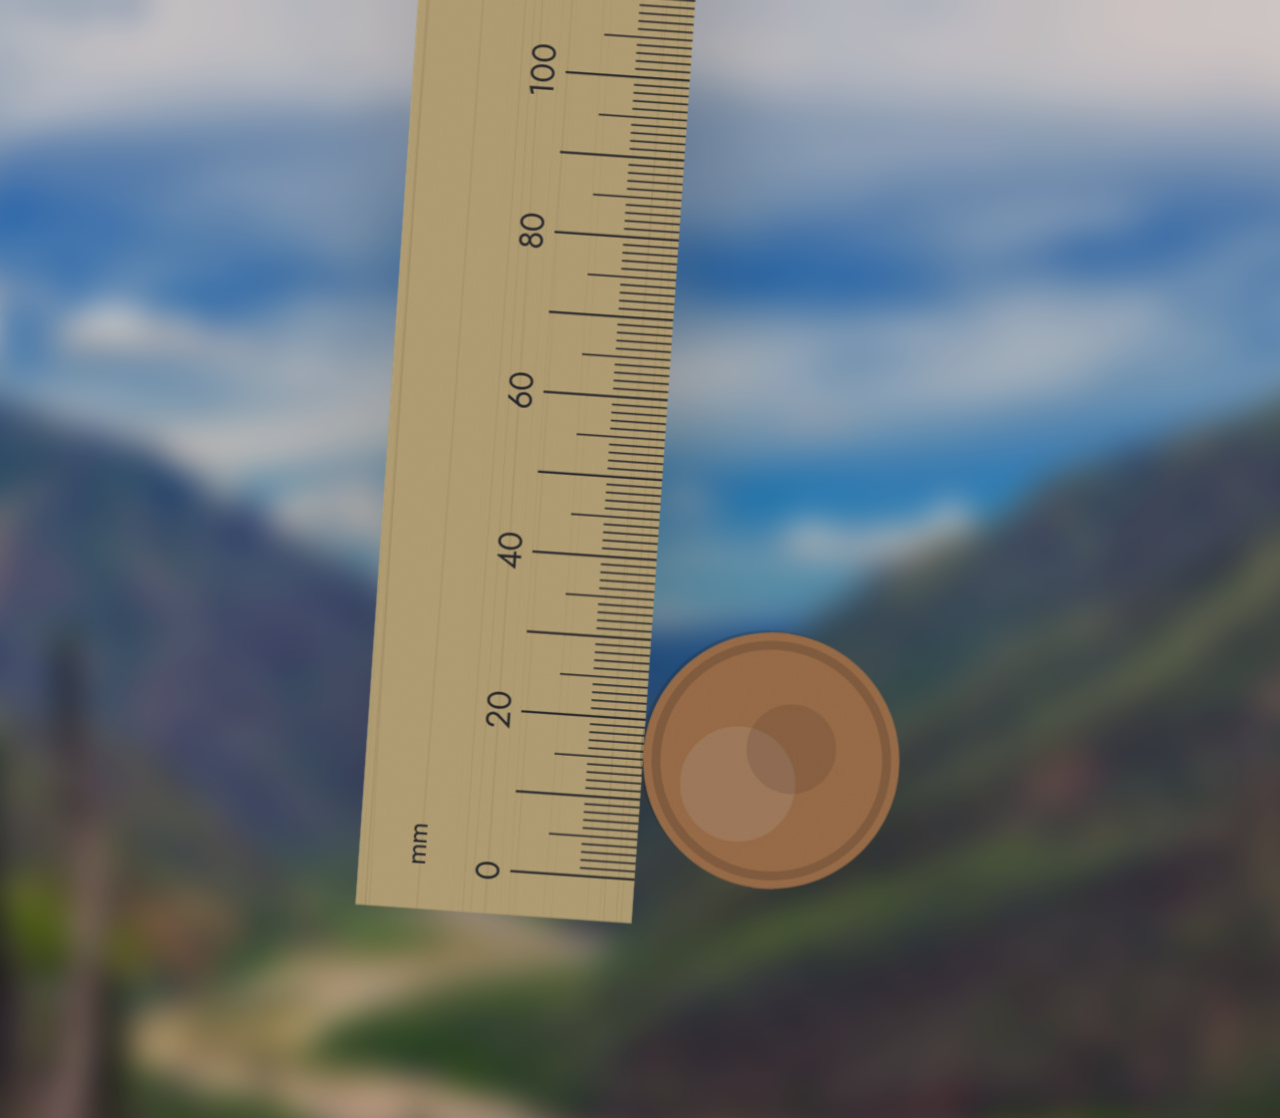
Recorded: 32mm
